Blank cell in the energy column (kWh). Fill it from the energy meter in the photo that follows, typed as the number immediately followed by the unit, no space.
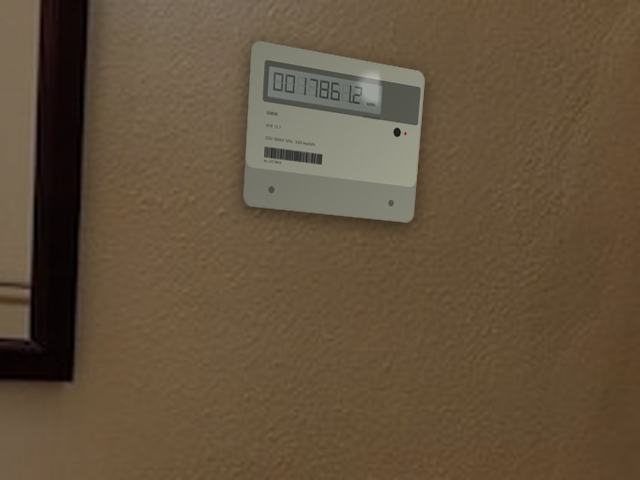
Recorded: 17861.2kWh
